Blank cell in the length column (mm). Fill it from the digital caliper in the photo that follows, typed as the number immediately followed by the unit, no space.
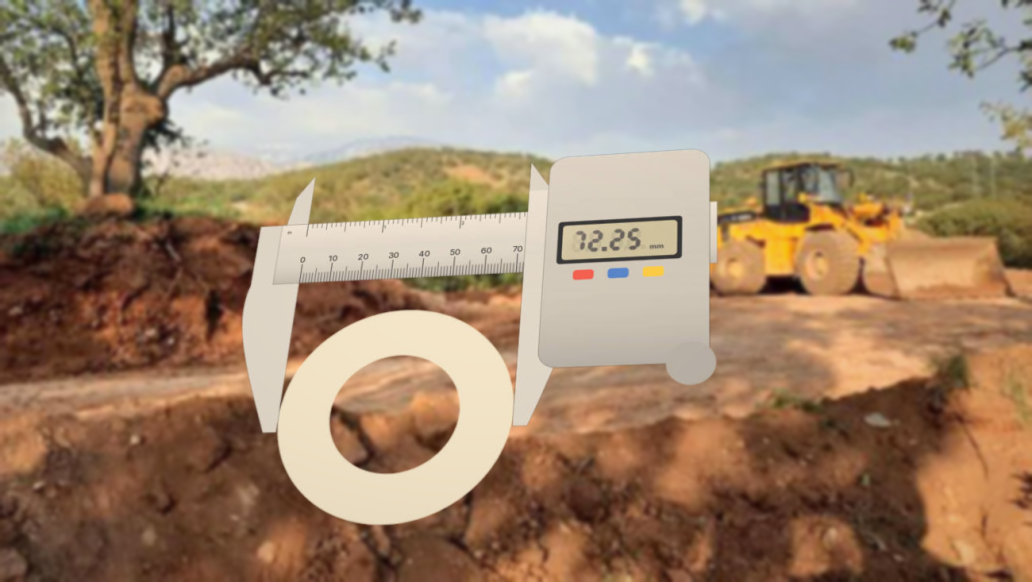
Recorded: 72.25mm
